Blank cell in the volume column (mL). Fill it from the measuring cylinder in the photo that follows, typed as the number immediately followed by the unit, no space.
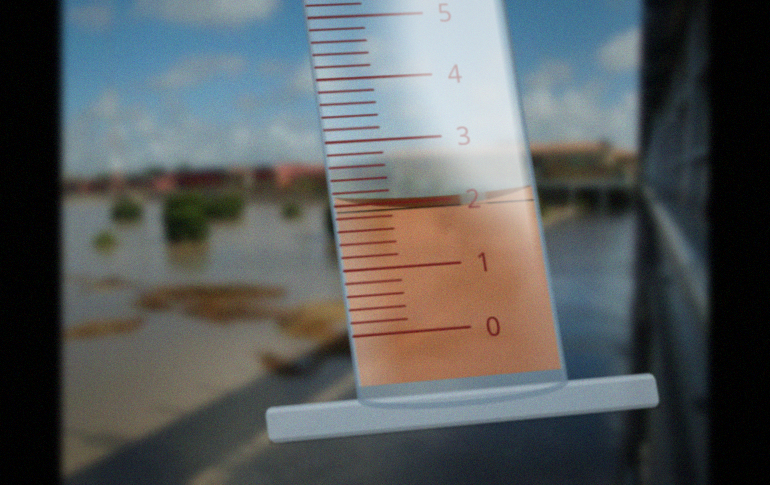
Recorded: 1.9mL
